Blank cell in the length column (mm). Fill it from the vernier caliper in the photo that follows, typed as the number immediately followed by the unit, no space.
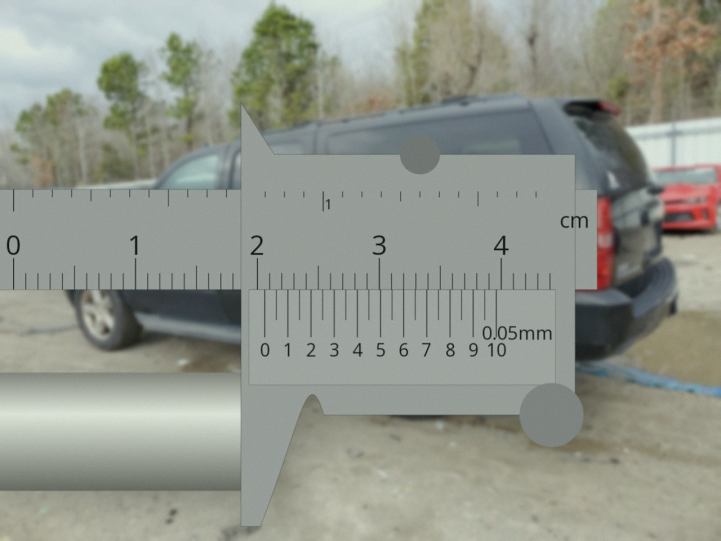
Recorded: 20.6mm
